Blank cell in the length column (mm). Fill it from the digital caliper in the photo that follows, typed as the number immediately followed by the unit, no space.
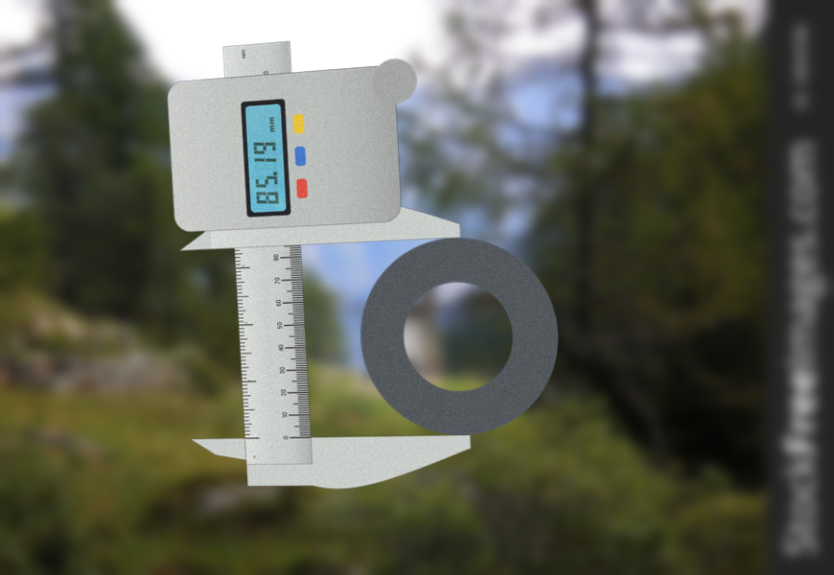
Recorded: 85.19mm
